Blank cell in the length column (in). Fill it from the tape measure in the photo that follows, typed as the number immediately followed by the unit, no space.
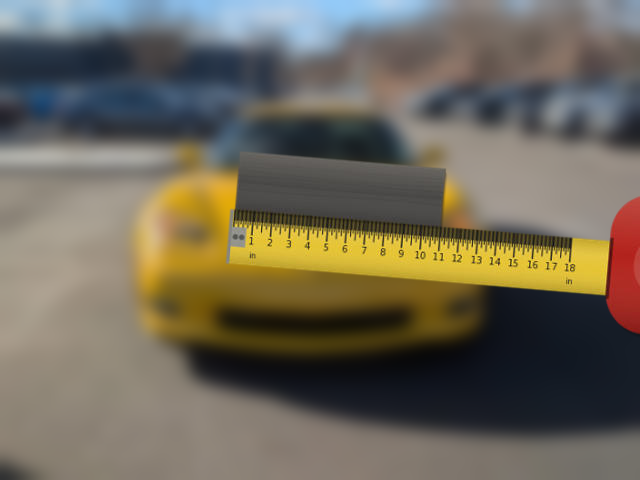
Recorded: 11in
